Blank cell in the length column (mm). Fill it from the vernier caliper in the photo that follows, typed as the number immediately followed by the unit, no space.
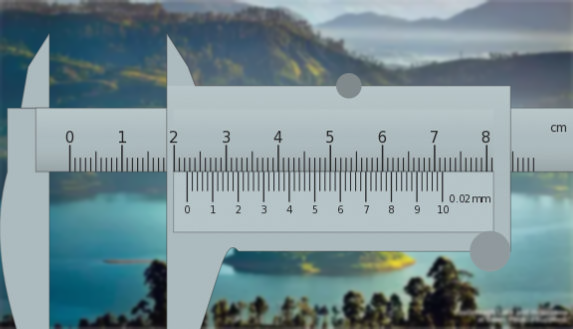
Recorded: 22.5mm
